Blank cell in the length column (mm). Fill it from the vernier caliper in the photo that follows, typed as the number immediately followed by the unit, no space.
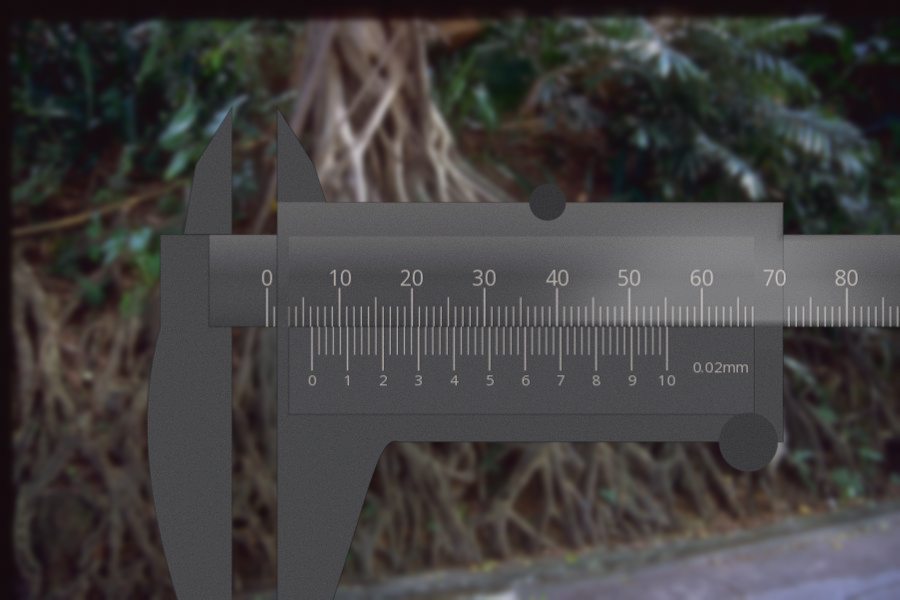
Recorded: 6.2mm
